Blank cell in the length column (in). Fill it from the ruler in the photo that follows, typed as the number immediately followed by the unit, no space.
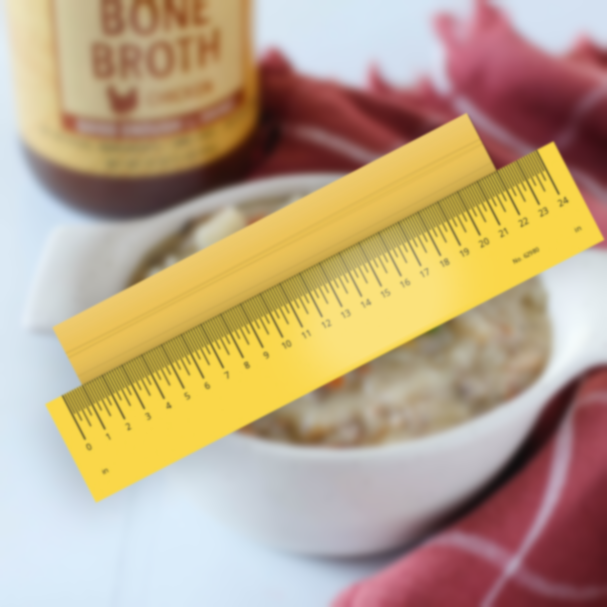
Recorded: 21in
